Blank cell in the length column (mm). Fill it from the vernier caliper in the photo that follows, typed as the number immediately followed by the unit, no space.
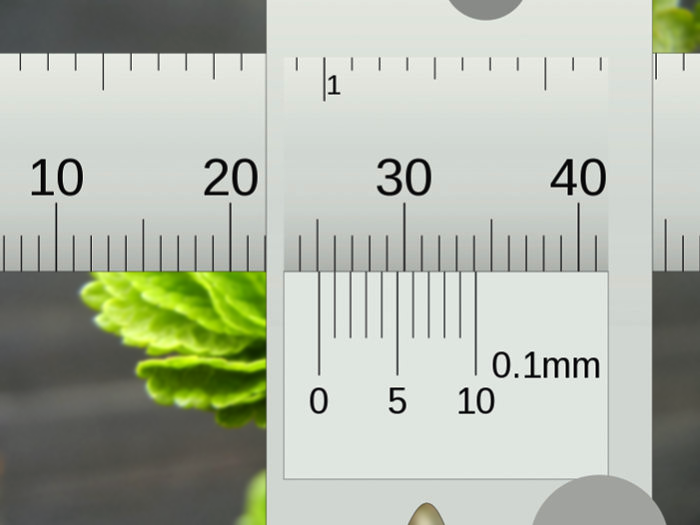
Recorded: 25.1mm
